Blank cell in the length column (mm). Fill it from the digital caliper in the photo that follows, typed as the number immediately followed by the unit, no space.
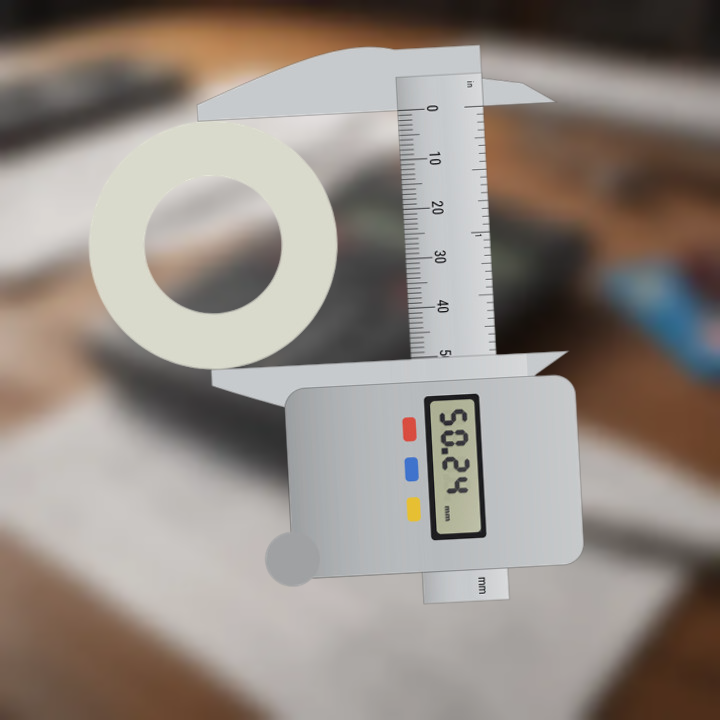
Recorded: 50.24mm
